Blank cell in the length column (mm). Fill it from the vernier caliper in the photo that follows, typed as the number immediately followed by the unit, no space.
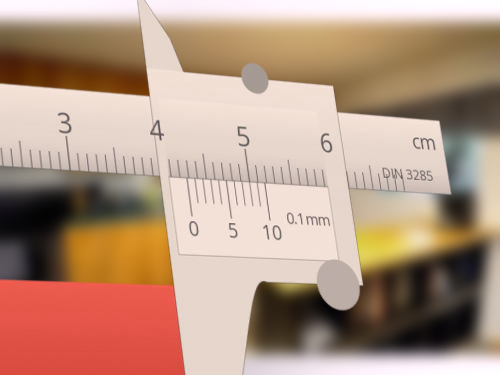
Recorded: 42.8mm
